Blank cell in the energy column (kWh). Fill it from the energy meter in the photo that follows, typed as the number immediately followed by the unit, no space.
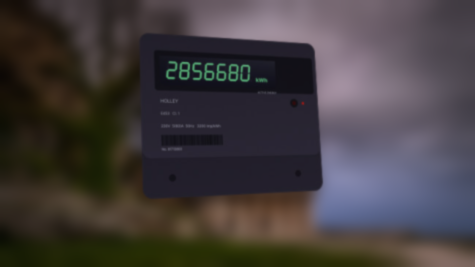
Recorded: 2856680kWh
